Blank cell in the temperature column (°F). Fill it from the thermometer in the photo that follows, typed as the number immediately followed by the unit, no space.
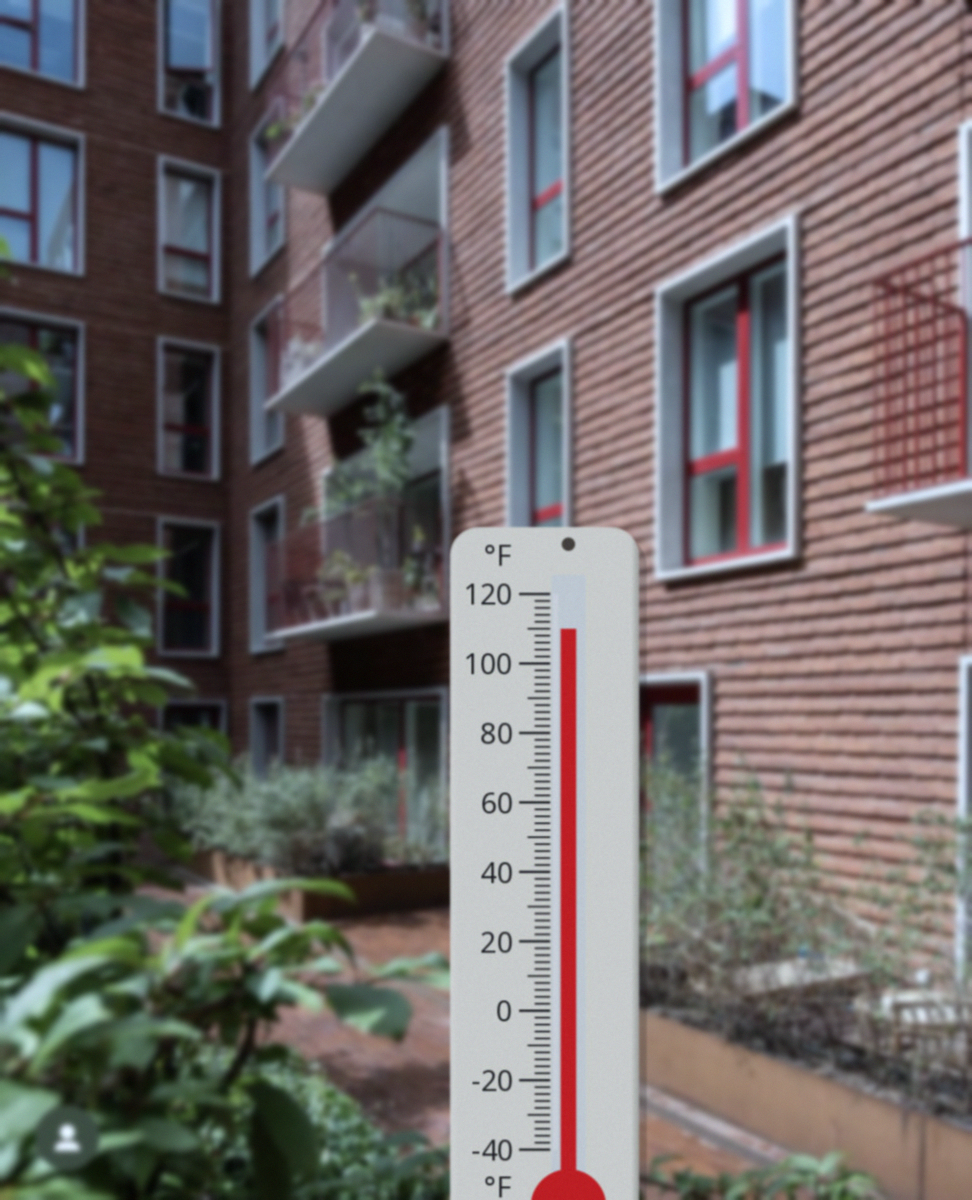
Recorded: 110°F
